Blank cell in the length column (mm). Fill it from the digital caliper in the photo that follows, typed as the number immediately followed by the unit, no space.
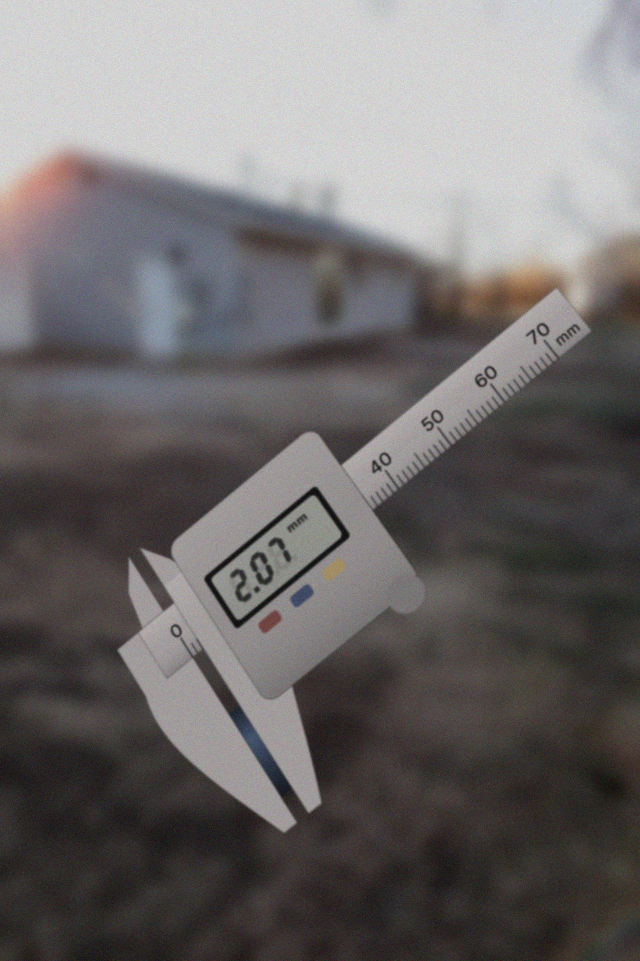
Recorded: 2.07mm
